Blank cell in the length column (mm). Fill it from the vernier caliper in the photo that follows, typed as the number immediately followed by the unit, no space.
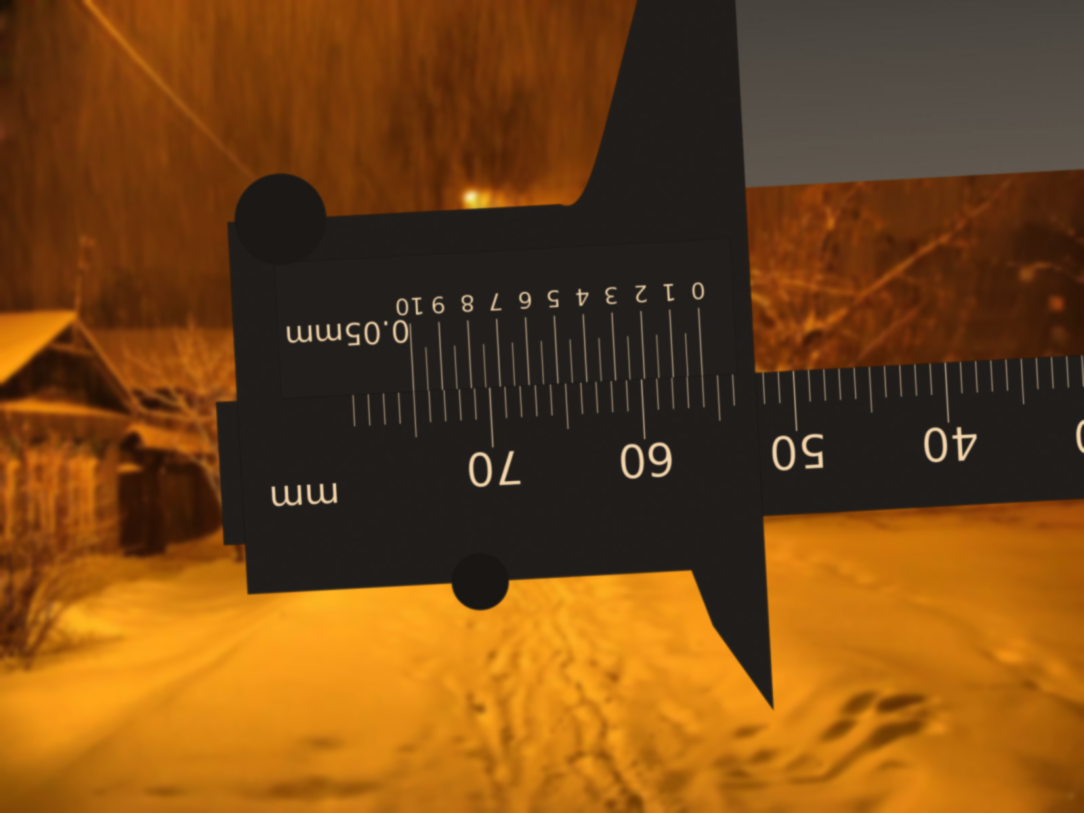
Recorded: 56.0mm
